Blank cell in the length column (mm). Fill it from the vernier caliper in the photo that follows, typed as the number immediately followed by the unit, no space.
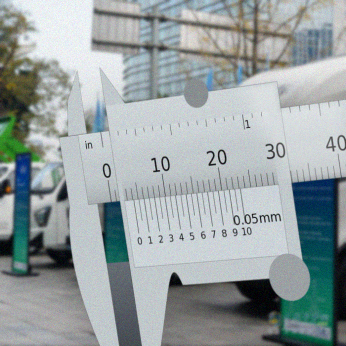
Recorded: 4.2mm
